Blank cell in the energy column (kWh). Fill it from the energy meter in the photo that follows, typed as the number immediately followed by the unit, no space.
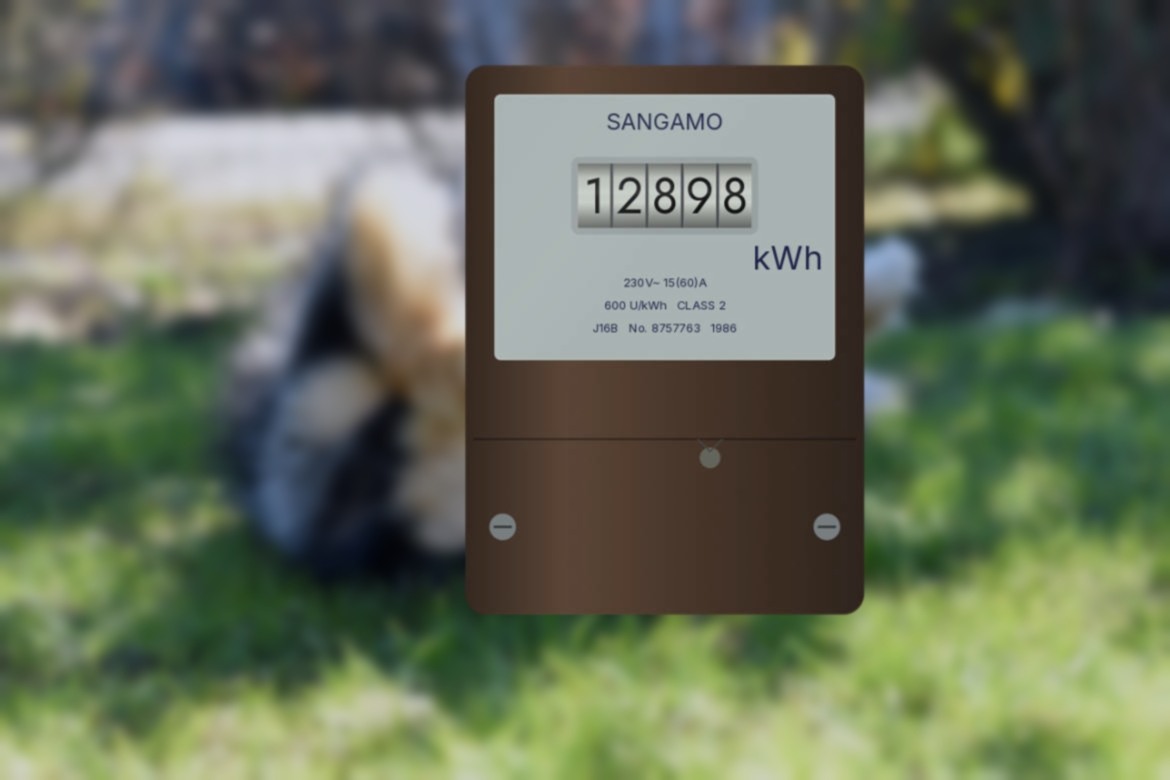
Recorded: 12898kWh
